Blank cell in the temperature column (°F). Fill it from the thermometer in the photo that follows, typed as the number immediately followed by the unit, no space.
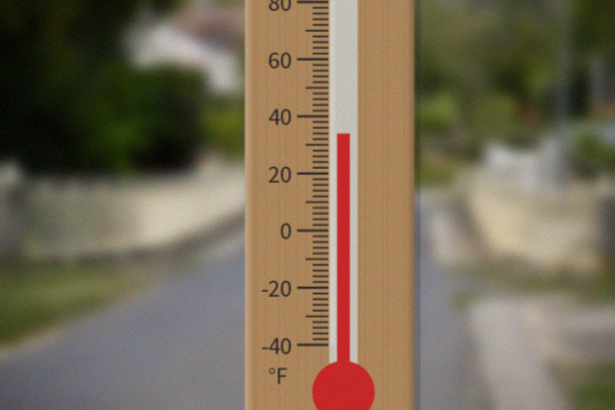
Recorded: 34°F
